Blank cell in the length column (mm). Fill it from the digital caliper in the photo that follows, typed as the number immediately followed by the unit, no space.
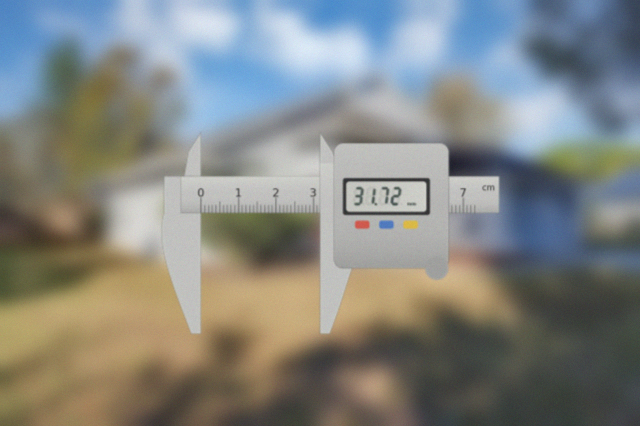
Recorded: 31.72mm
